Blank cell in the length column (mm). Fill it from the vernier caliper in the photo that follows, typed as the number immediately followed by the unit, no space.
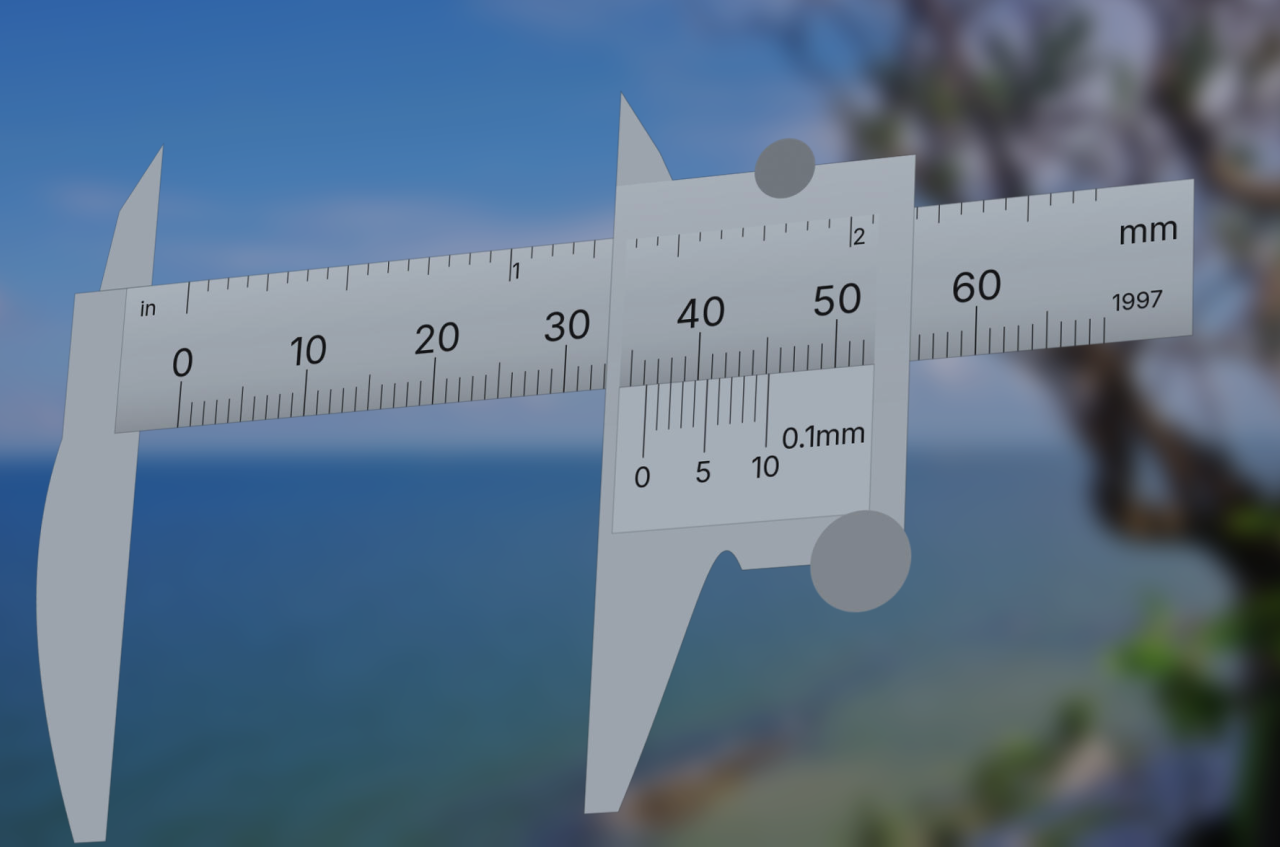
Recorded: 36.2mm
